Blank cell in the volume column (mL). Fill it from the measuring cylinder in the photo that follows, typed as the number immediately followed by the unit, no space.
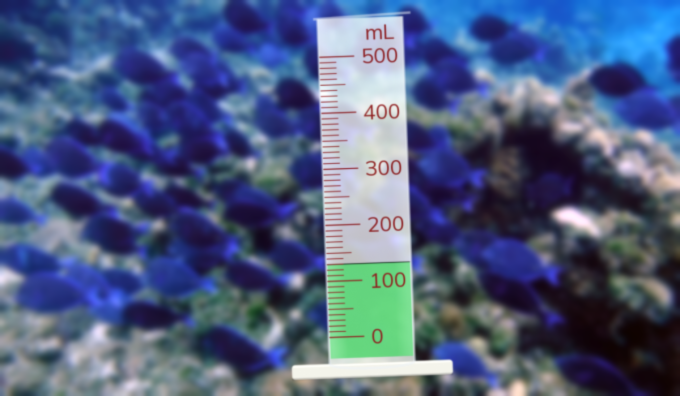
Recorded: 130mL
